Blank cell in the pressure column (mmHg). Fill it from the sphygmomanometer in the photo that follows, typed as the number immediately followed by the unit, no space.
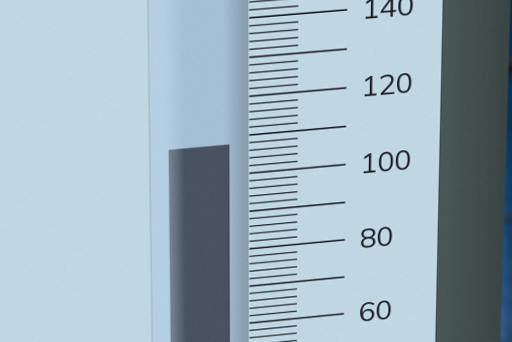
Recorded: 108mmHg
